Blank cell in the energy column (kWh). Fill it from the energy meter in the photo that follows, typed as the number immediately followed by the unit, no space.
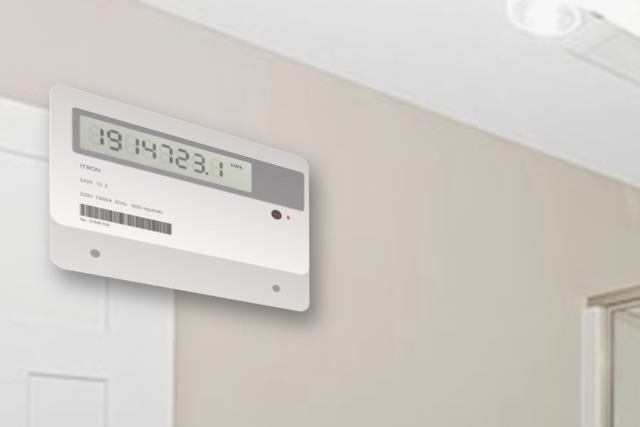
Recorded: 1914723.1kWh
